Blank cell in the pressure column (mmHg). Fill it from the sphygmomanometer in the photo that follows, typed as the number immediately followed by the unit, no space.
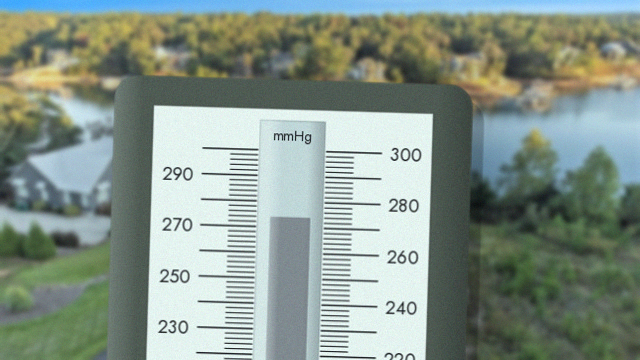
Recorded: 274mmHg
